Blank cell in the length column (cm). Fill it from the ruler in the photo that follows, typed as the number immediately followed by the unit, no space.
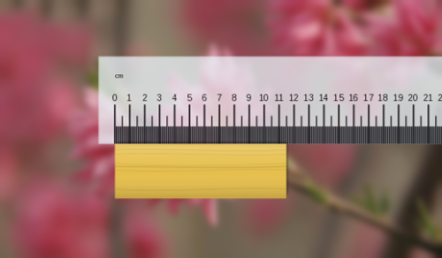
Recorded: 11.5cm
